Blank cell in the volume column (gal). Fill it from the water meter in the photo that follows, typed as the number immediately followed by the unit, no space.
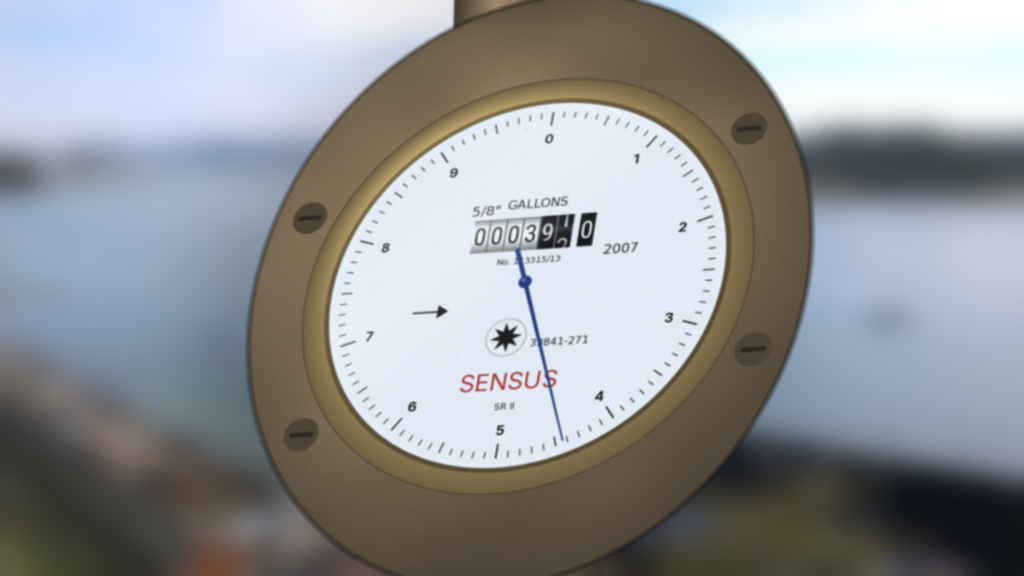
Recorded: 3914.4gal
